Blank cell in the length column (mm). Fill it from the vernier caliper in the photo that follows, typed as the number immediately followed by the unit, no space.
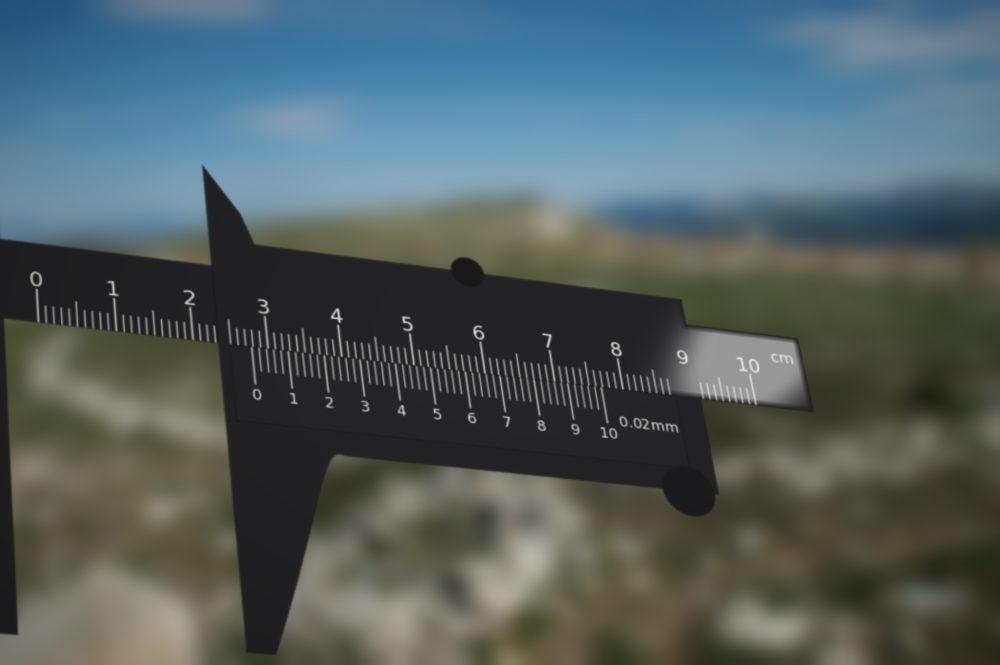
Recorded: 27.8mm
